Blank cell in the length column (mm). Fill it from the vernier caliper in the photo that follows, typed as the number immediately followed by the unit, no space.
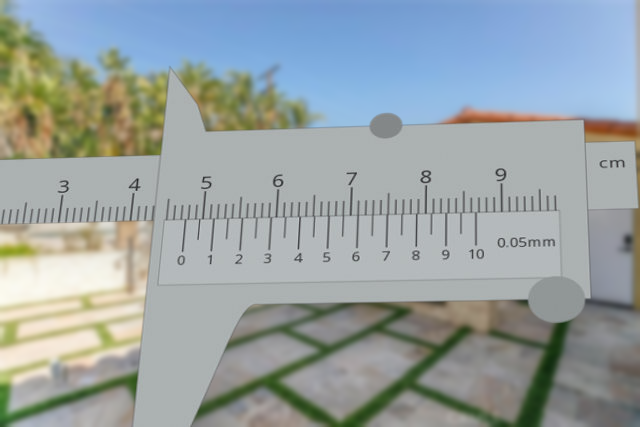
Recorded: 47.6mm
